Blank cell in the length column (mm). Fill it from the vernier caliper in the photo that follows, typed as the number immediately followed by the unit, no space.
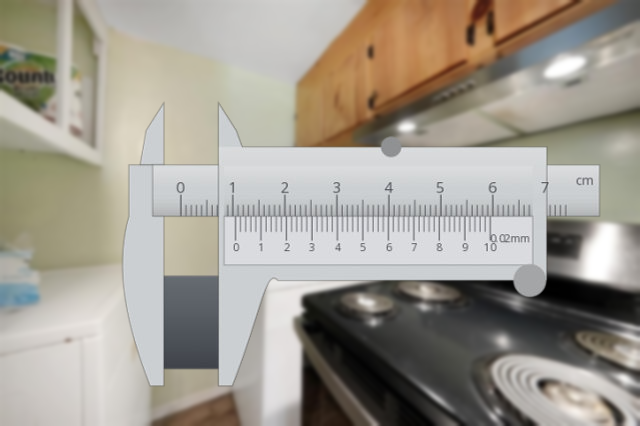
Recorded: 10.5mm
